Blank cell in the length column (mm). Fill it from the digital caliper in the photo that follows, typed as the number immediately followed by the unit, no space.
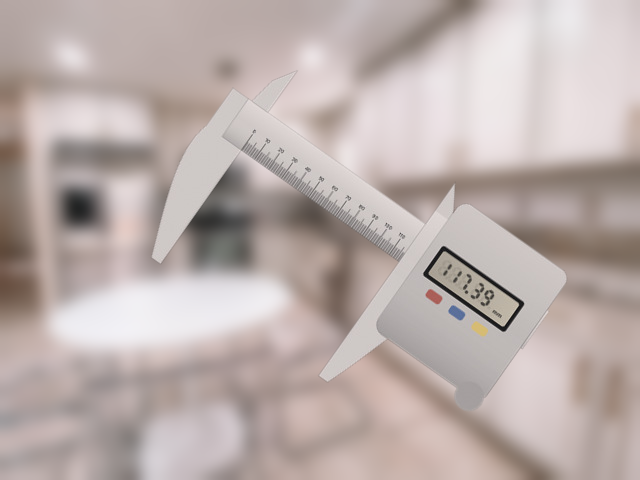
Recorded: 117.39mm
